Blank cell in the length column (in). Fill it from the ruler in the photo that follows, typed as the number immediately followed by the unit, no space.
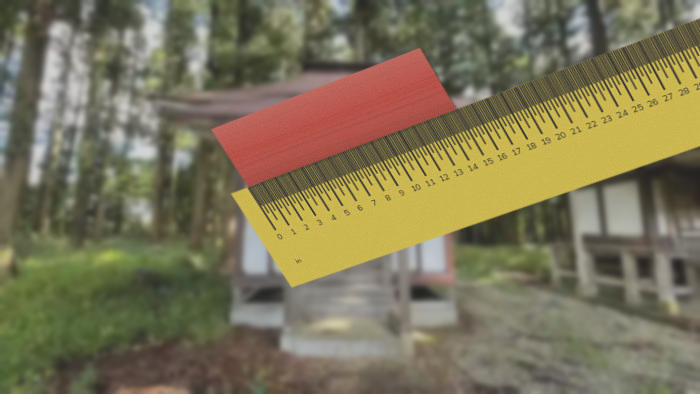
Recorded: 15in
